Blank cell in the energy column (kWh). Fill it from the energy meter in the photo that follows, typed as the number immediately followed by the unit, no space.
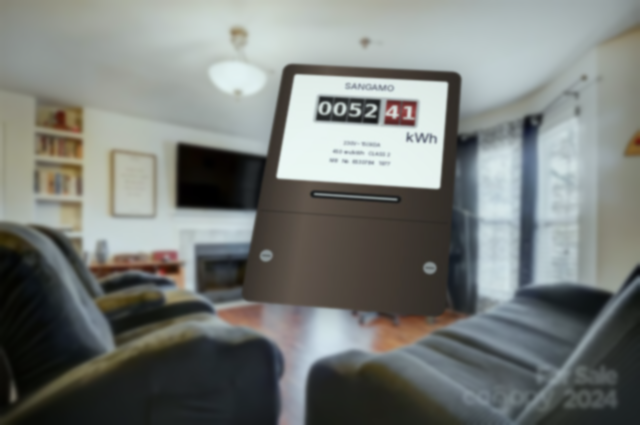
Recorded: 52.41kWh
